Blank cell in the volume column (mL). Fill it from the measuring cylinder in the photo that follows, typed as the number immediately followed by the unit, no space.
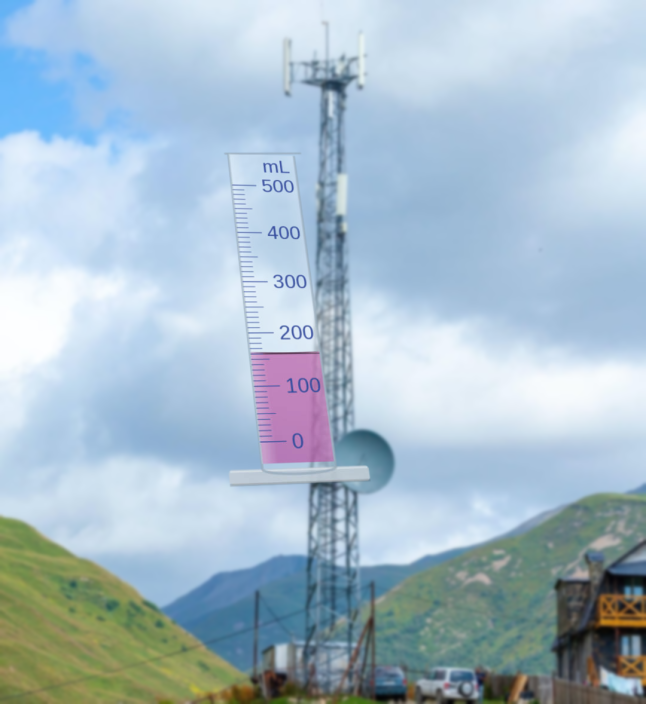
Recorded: 160mL
